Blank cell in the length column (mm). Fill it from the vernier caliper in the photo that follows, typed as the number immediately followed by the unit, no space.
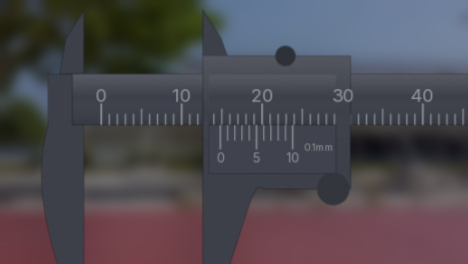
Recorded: 14.8mm
